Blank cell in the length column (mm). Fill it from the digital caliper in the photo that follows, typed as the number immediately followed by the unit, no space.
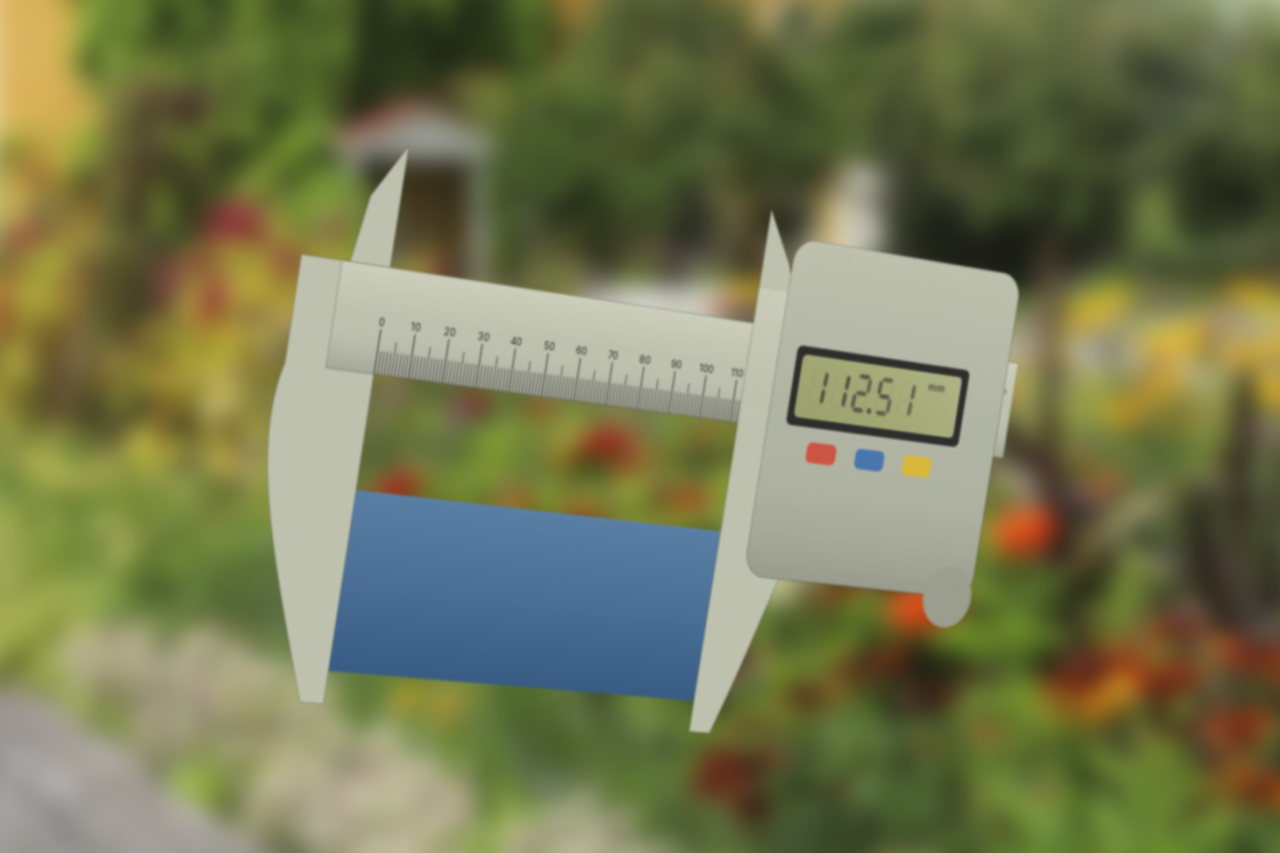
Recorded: 112.51mm
